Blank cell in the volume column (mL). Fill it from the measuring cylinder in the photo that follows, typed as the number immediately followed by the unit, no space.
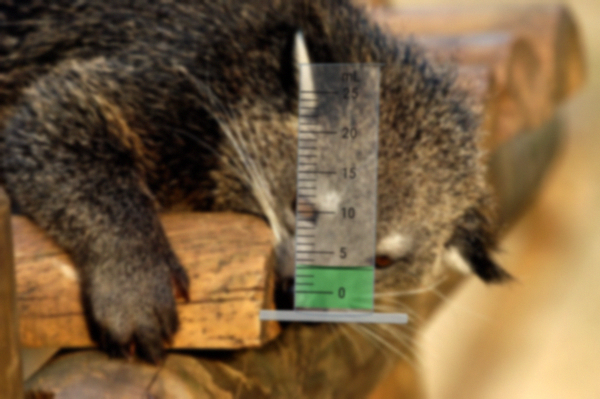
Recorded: 3mL
